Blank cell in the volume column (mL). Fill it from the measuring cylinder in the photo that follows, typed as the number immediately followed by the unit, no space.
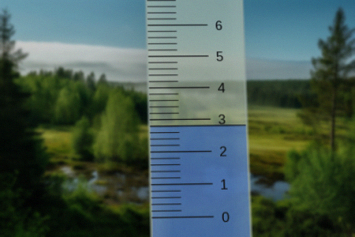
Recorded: 2.8mL
